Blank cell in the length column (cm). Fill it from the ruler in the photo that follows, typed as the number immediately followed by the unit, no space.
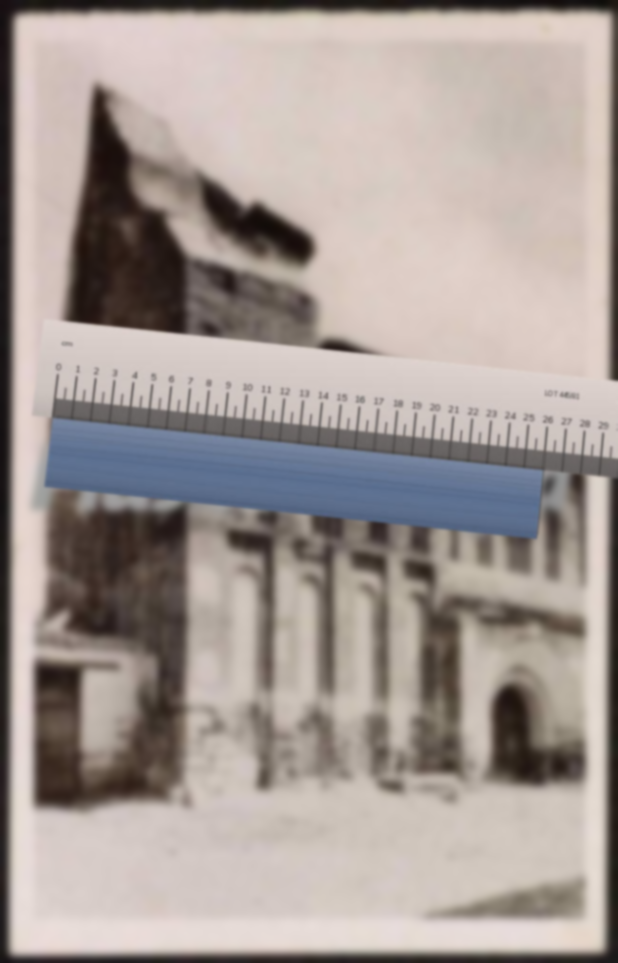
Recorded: 26cm
